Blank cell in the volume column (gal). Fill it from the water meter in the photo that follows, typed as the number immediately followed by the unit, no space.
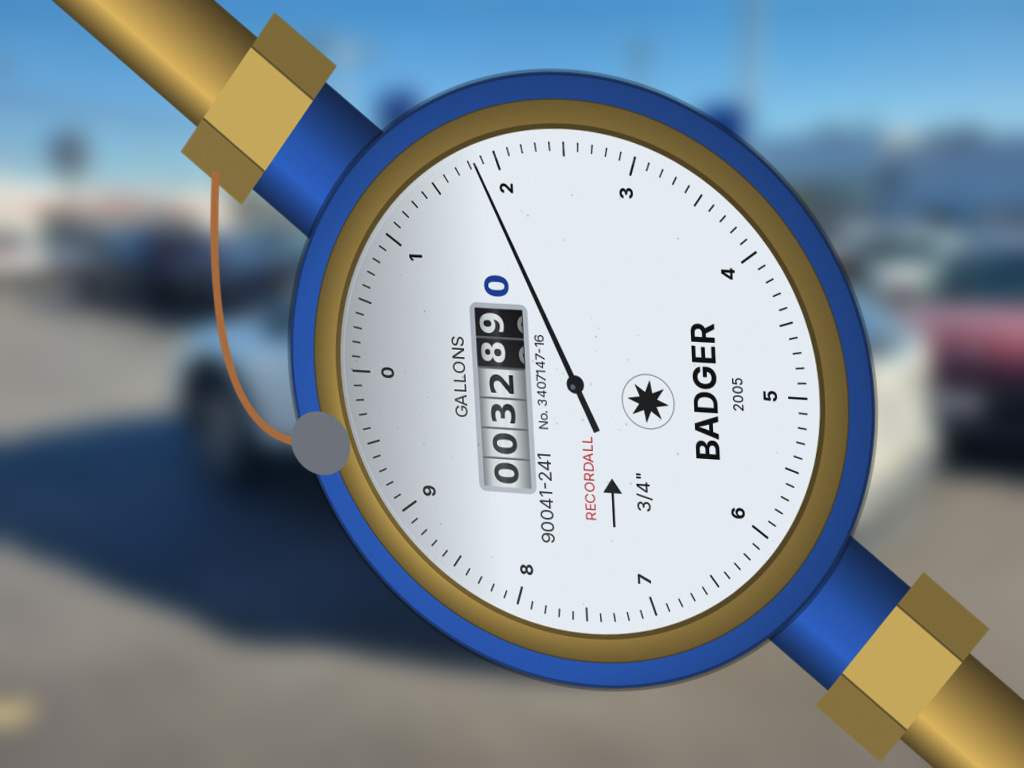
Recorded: 32891.8gal
